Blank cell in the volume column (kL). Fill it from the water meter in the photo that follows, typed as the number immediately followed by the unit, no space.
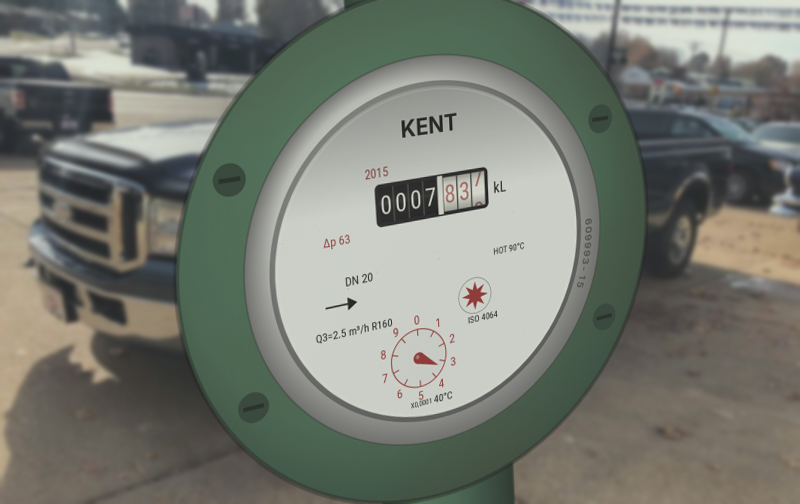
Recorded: 7.8373kL
